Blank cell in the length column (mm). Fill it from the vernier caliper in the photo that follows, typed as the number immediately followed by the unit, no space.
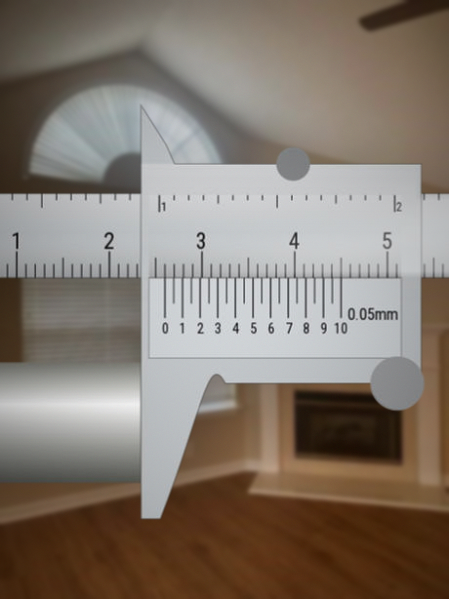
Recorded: 26.0mm
